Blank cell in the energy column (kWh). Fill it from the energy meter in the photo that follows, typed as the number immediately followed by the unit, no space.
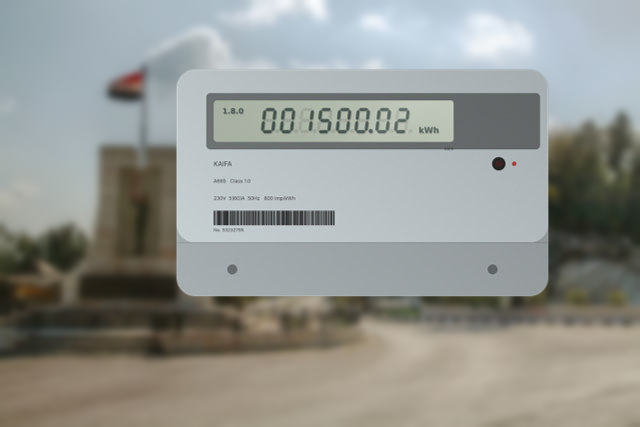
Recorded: 1500.02kWh
